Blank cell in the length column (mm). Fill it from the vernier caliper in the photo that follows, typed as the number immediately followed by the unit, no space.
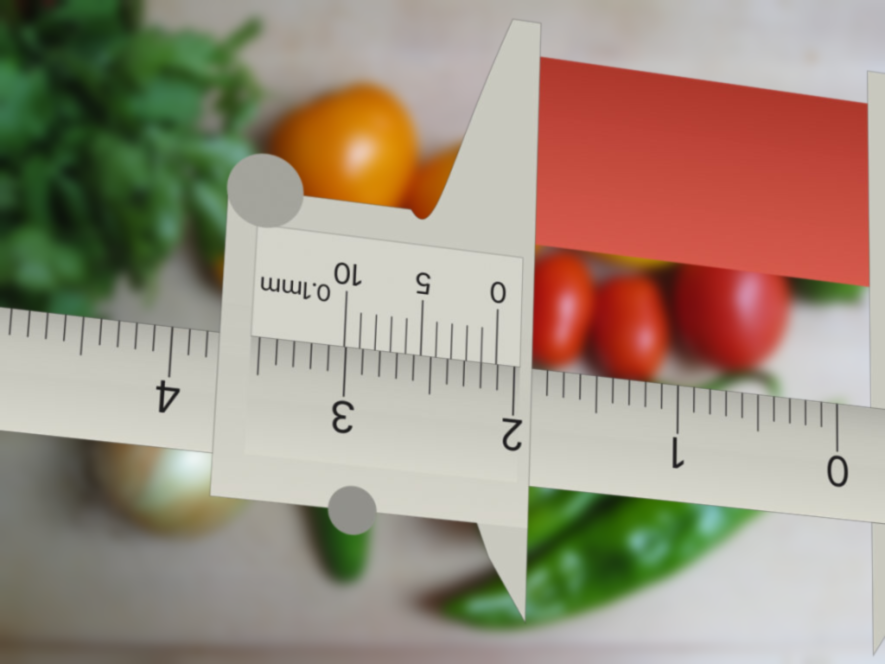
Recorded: 21.1mm
